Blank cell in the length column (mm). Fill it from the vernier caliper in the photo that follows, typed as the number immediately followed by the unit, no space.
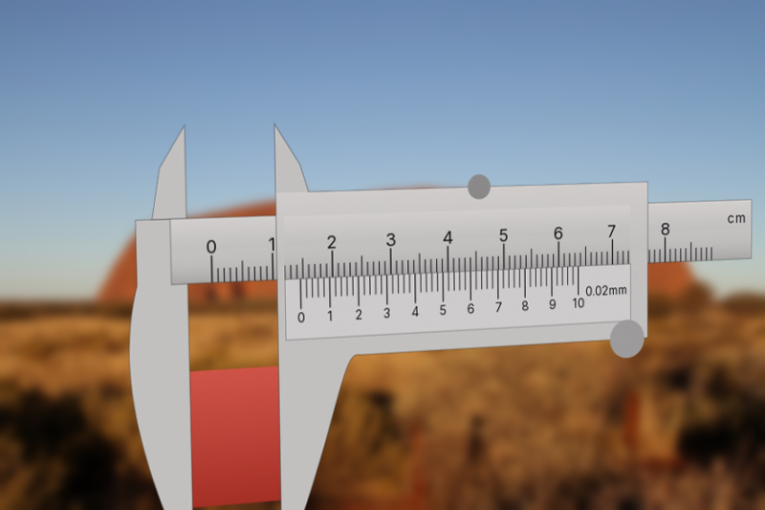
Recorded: 14.6mm
